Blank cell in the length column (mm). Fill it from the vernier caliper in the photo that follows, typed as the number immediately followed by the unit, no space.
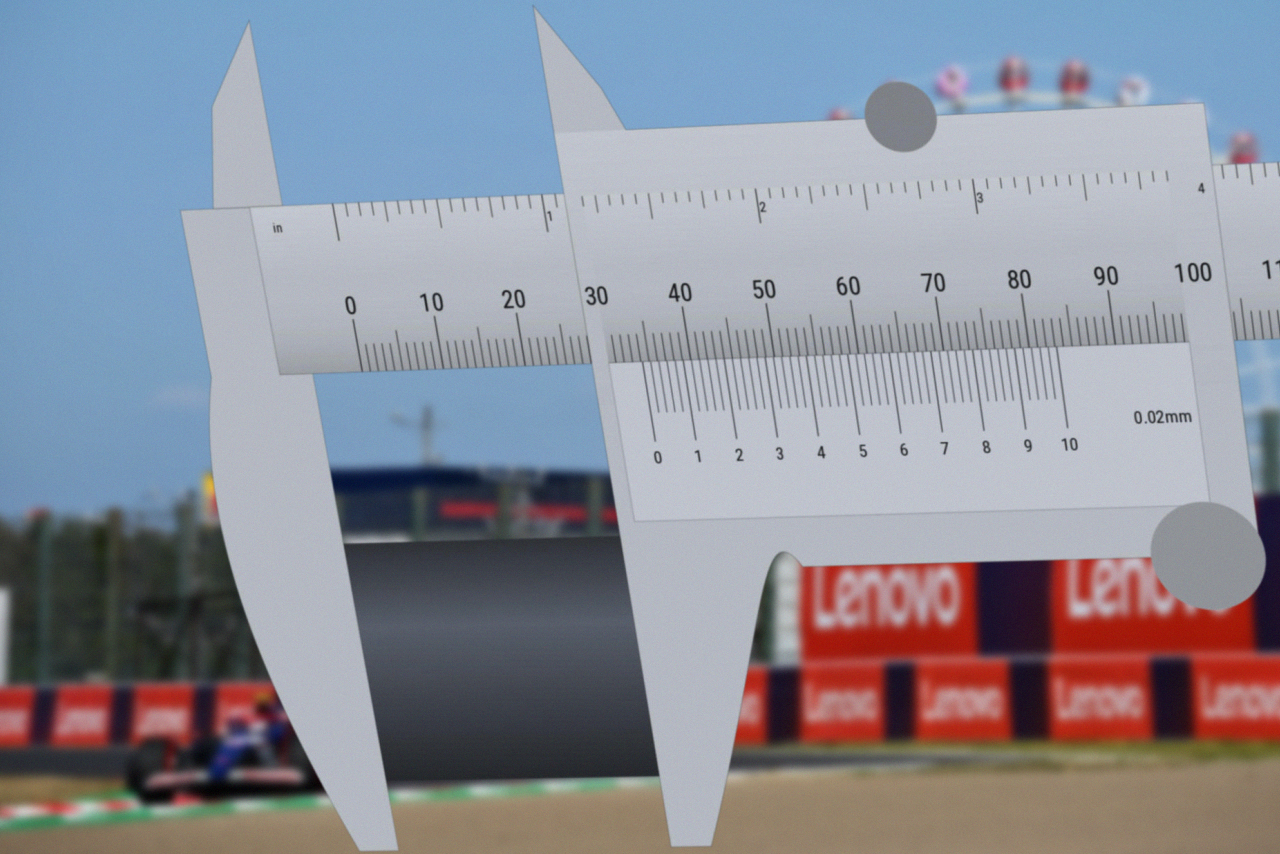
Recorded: 34.2mm
